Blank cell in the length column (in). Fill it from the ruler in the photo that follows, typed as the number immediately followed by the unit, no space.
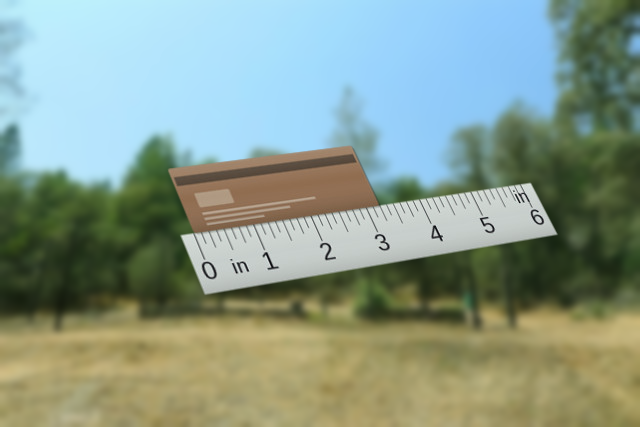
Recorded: 3.25in
